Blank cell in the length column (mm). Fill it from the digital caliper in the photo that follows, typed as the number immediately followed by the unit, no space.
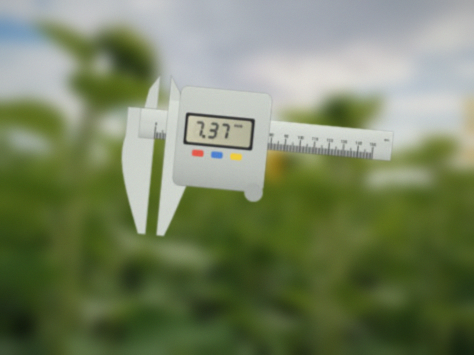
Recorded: 7.37mm
